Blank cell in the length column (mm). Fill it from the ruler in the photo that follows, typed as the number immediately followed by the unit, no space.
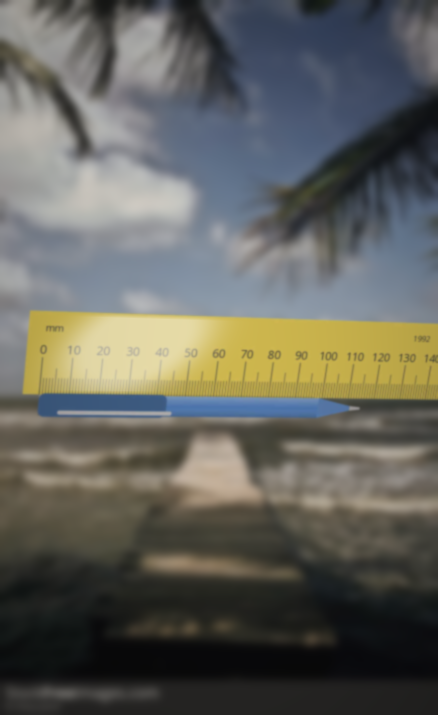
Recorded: 115mm
